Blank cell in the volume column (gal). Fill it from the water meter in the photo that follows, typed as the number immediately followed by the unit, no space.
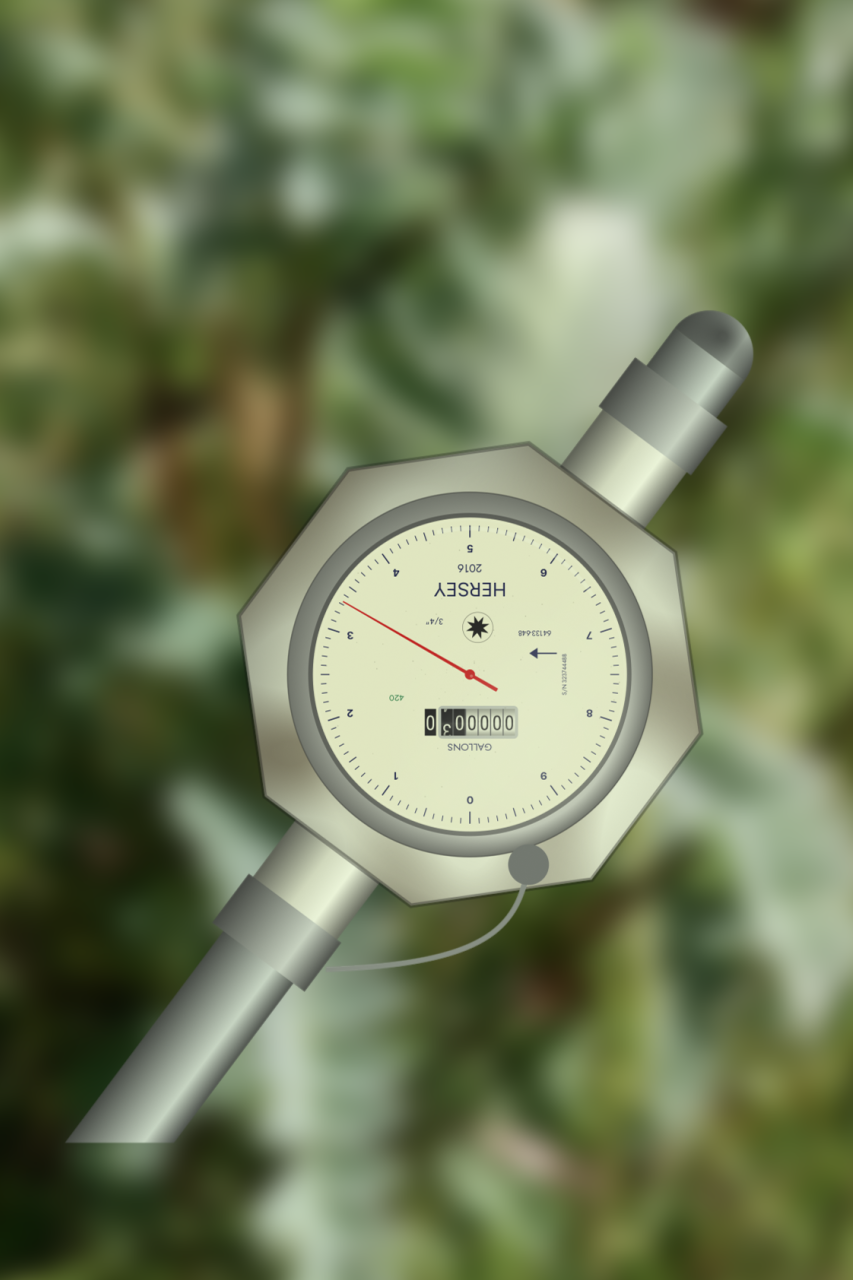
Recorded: 33.3gal
